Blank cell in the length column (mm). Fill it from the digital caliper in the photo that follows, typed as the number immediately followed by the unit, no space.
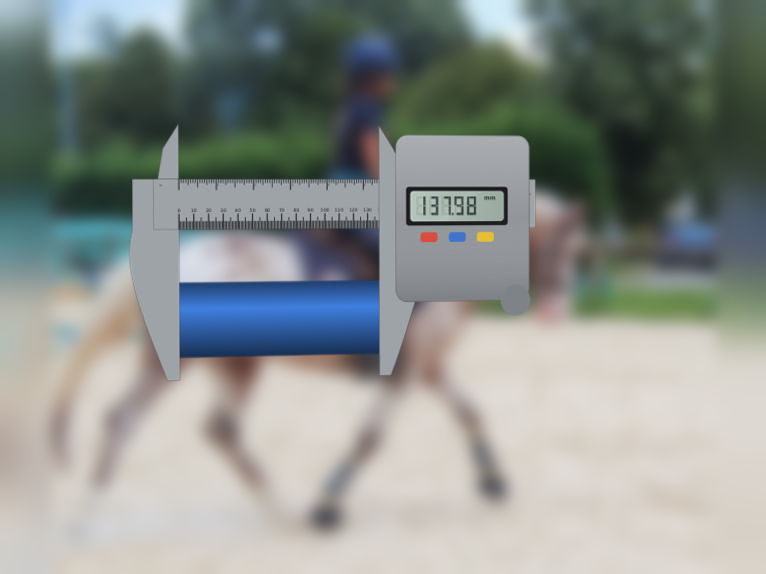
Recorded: 137.98mm
